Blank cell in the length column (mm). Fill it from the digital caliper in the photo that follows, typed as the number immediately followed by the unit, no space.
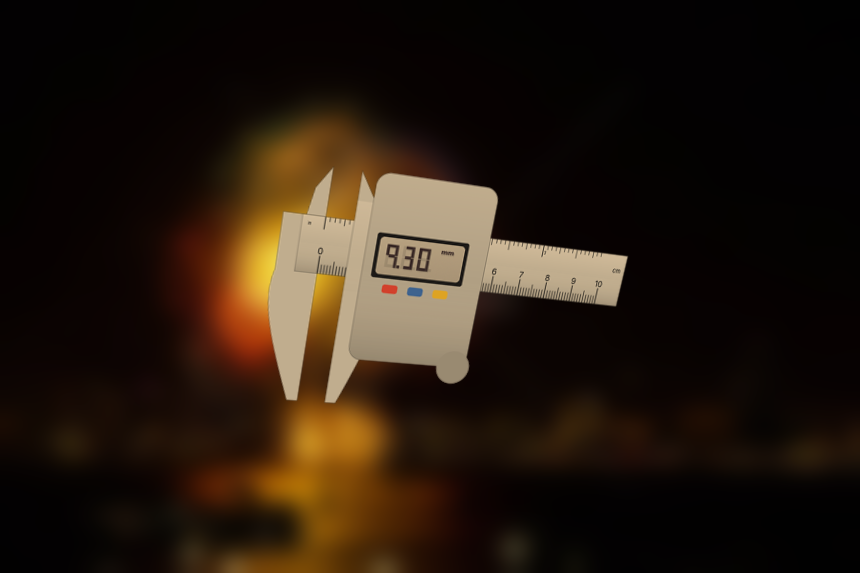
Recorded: 9.30mm
